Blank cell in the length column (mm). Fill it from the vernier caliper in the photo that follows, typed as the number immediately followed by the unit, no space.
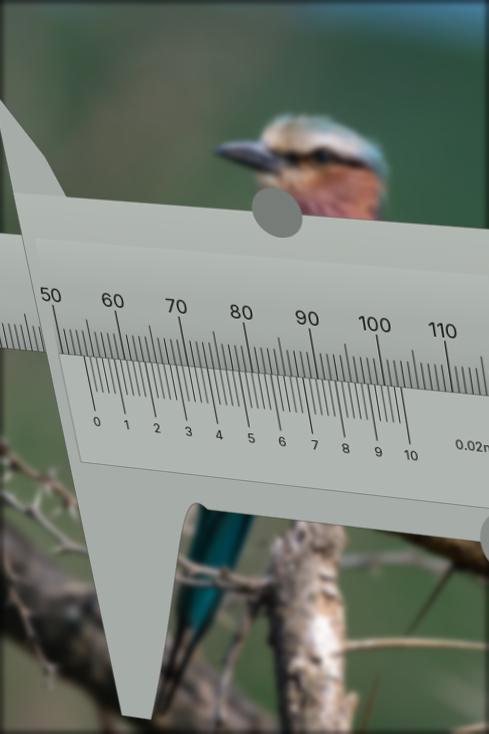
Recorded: 53.4mm
